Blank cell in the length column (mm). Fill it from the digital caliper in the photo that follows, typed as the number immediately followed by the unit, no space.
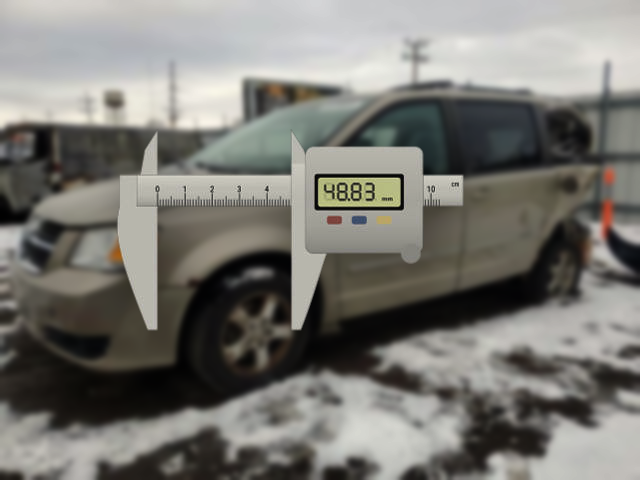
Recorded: 48.83mm
